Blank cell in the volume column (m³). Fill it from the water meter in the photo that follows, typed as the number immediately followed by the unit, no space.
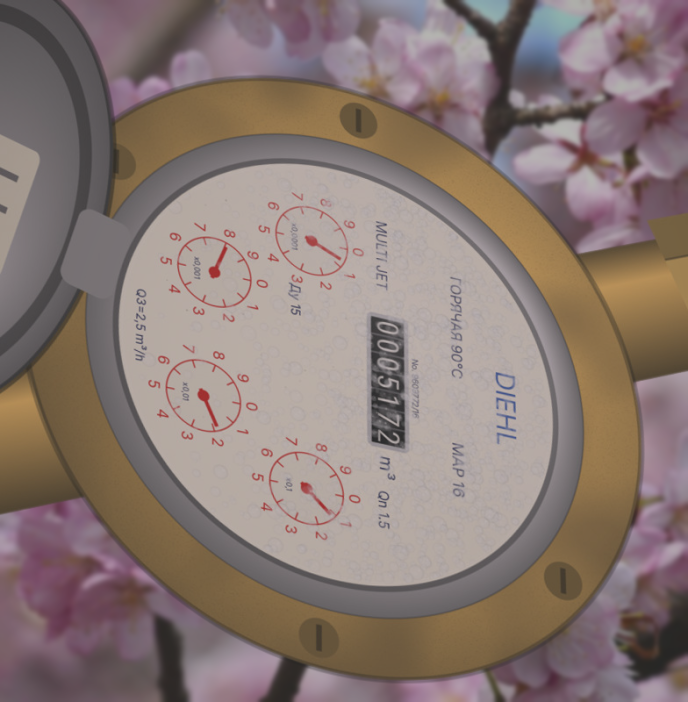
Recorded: 5172.1180m³
